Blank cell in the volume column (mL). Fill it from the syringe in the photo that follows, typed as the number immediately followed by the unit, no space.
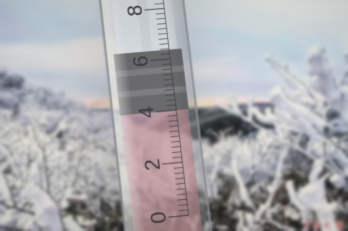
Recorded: 4mL
